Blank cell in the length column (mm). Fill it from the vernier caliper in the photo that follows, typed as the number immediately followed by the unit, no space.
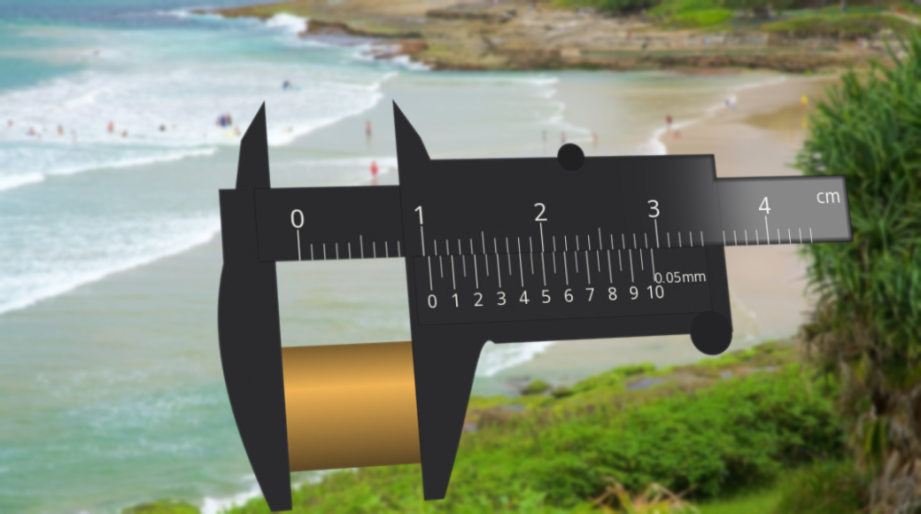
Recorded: 10.4mm
